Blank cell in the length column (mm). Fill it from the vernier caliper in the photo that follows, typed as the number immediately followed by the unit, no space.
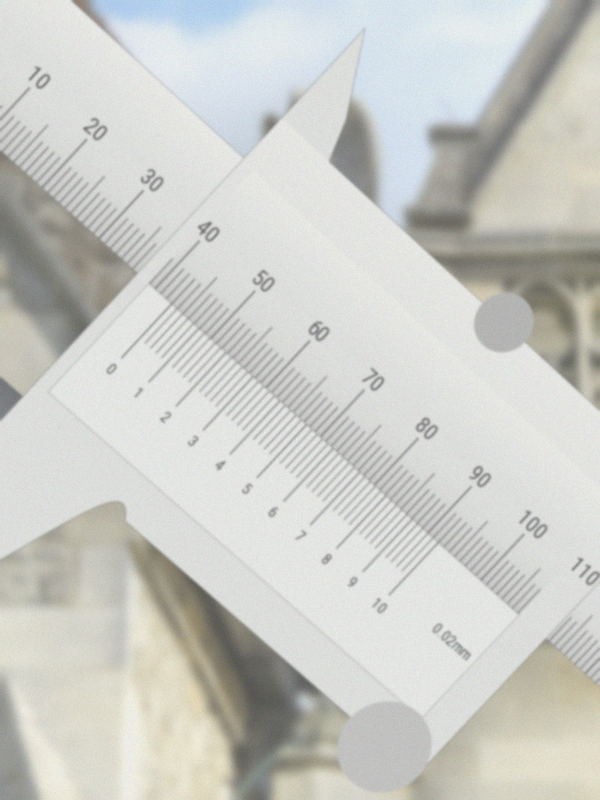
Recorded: 43.0mm
